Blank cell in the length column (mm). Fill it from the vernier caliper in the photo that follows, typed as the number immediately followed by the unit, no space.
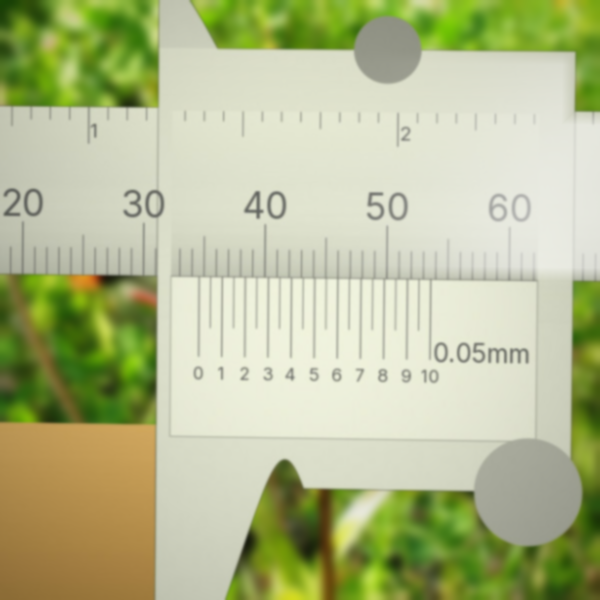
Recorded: 34.6mm
